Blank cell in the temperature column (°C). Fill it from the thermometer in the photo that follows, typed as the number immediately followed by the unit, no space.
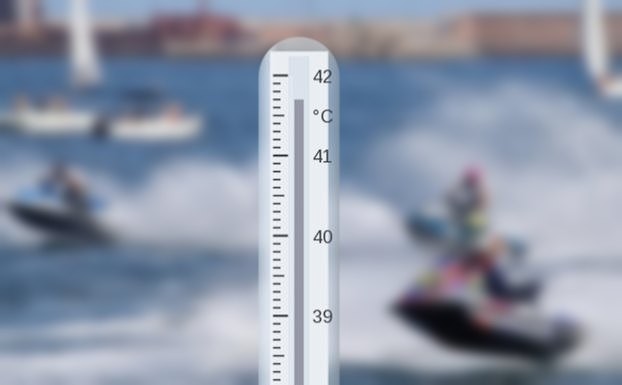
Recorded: 41.7°C
